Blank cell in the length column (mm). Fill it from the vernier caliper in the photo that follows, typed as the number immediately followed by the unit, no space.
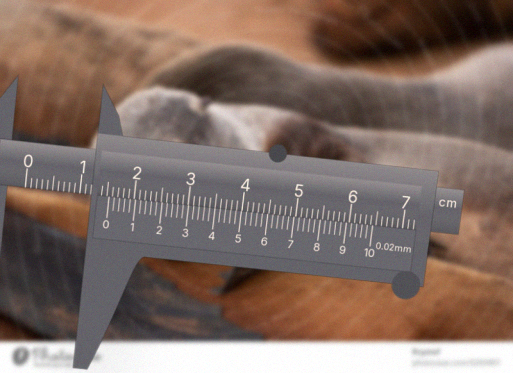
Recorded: 15.4mm
